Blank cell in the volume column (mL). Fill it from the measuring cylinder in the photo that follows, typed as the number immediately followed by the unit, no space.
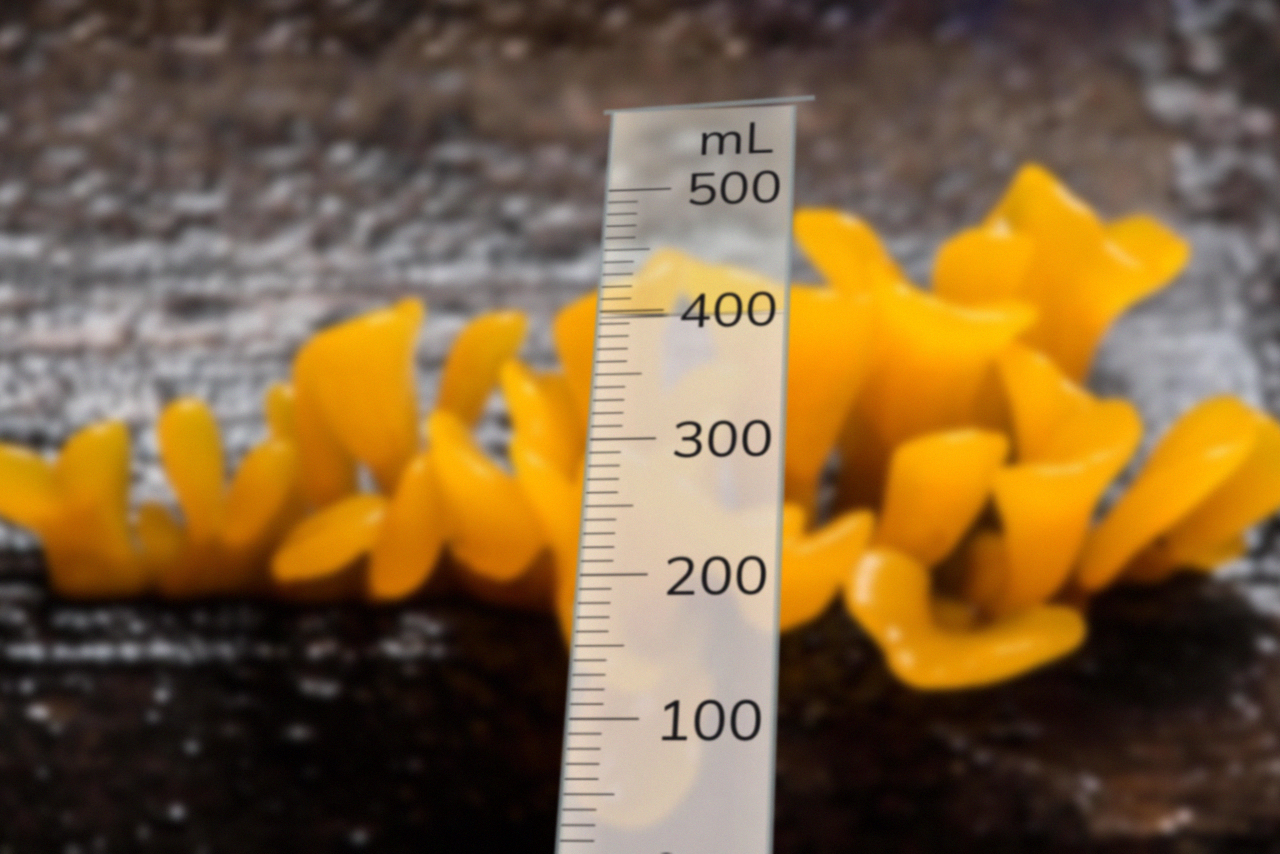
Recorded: 395mL
